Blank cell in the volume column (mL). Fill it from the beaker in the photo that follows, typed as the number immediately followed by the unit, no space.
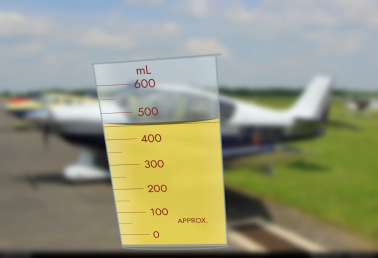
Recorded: 450mL
